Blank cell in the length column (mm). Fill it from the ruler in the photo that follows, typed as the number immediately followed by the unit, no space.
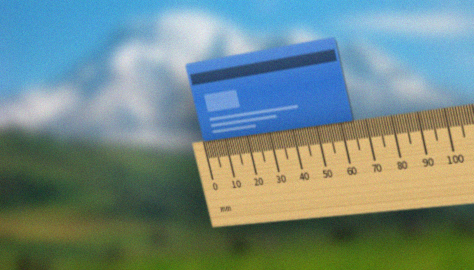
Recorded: 65mm
